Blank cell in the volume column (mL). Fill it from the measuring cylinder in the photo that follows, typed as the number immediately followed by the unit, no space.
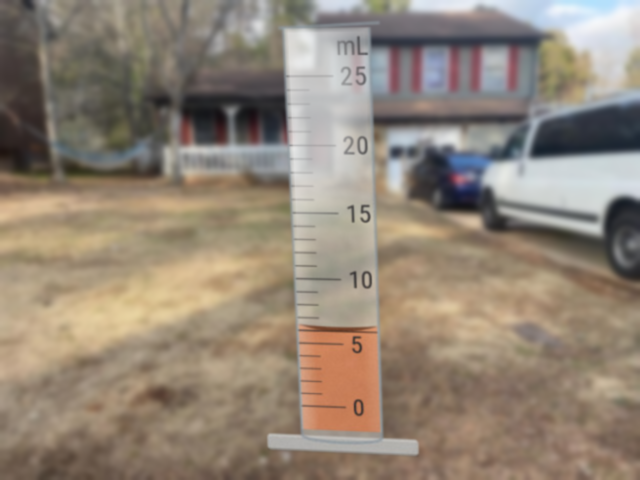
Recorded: 6mL
